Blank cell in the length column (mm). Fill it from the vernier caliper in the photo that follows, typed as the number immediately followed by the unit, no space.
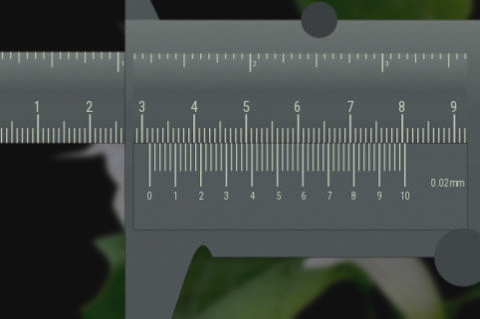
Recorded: 31.5mm
